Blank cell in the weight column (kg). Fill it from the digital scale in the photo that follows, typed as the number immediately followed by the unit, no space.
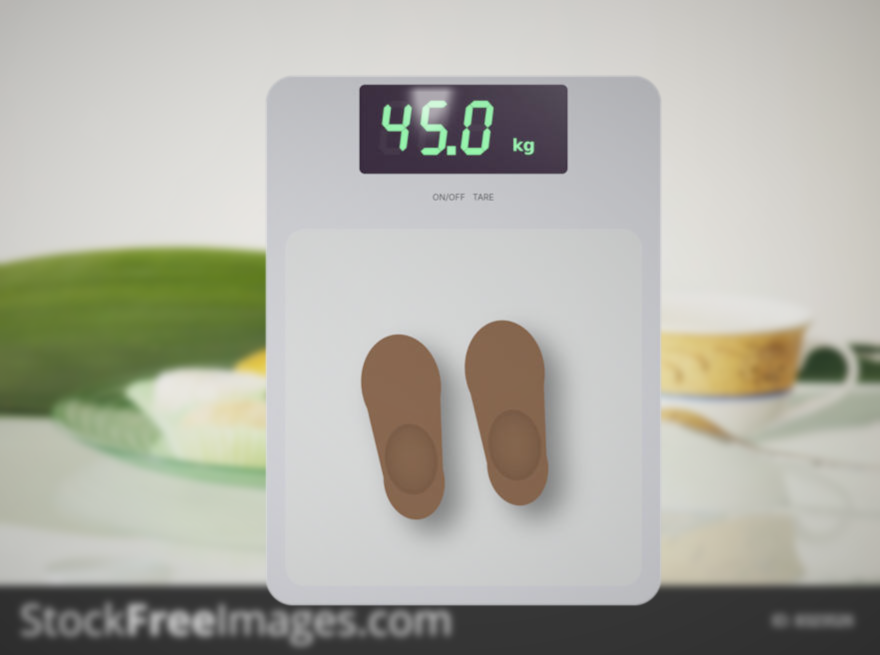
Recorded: 45.0kg
